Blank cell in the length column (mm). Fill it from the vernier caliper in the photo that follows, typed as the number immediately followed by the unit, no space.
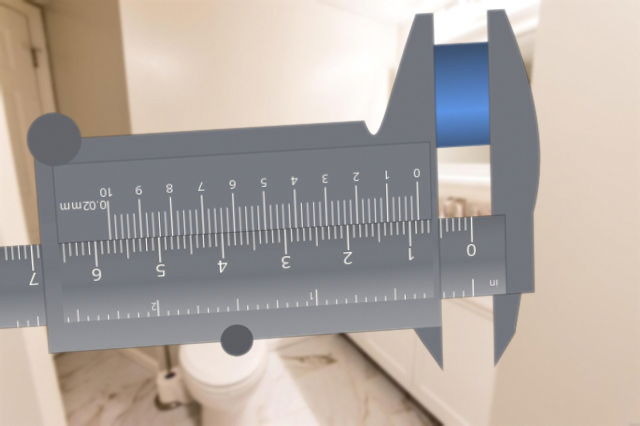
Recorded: 8.6mm
